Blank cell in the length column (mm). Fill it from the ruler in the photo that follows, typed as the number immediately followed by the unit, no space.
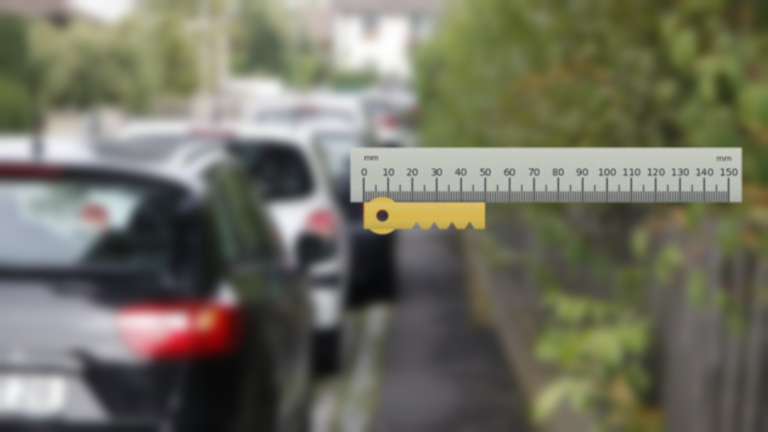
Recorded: 50mm
